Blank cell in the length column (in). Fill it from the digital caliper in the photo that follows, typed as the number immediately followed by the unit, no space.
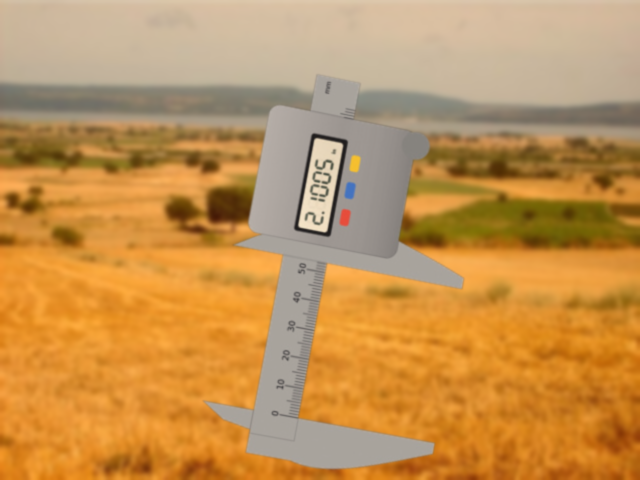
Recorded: 2.1005in
